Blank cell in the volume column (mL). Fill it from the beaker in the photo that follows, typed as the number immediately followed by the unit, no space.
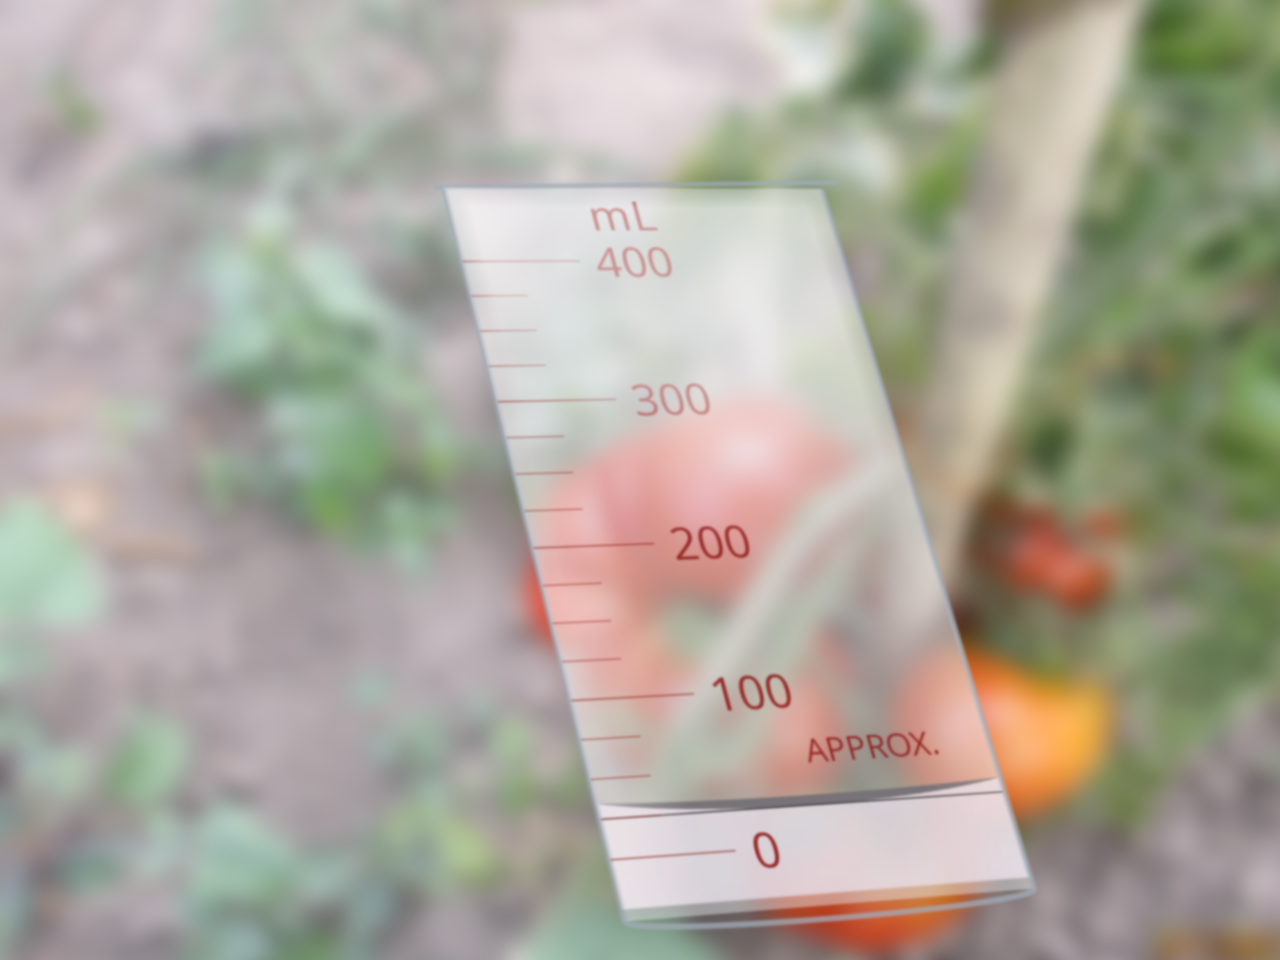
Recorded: 25mL
